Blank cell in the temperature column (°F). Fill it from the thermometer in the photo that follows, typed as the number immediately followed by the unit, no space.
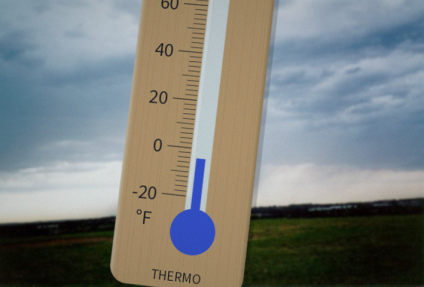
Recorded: -4°F
